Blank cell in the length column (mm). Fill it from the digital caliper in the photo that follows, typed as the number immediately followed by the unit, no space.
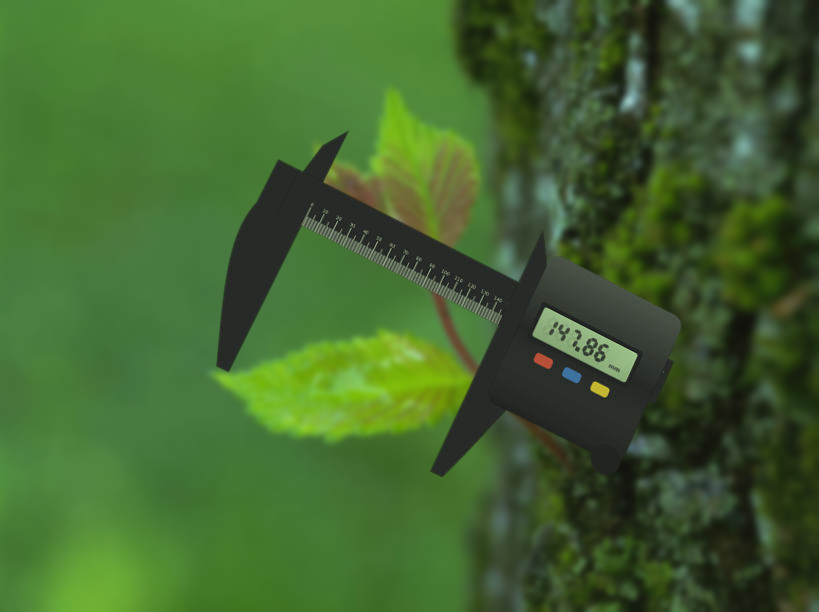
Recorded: 147.86mm
